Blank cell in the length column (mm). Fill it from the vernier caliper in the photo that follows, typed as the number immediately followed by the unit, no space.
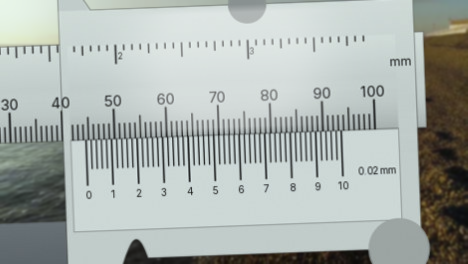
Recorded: 44.5mm
